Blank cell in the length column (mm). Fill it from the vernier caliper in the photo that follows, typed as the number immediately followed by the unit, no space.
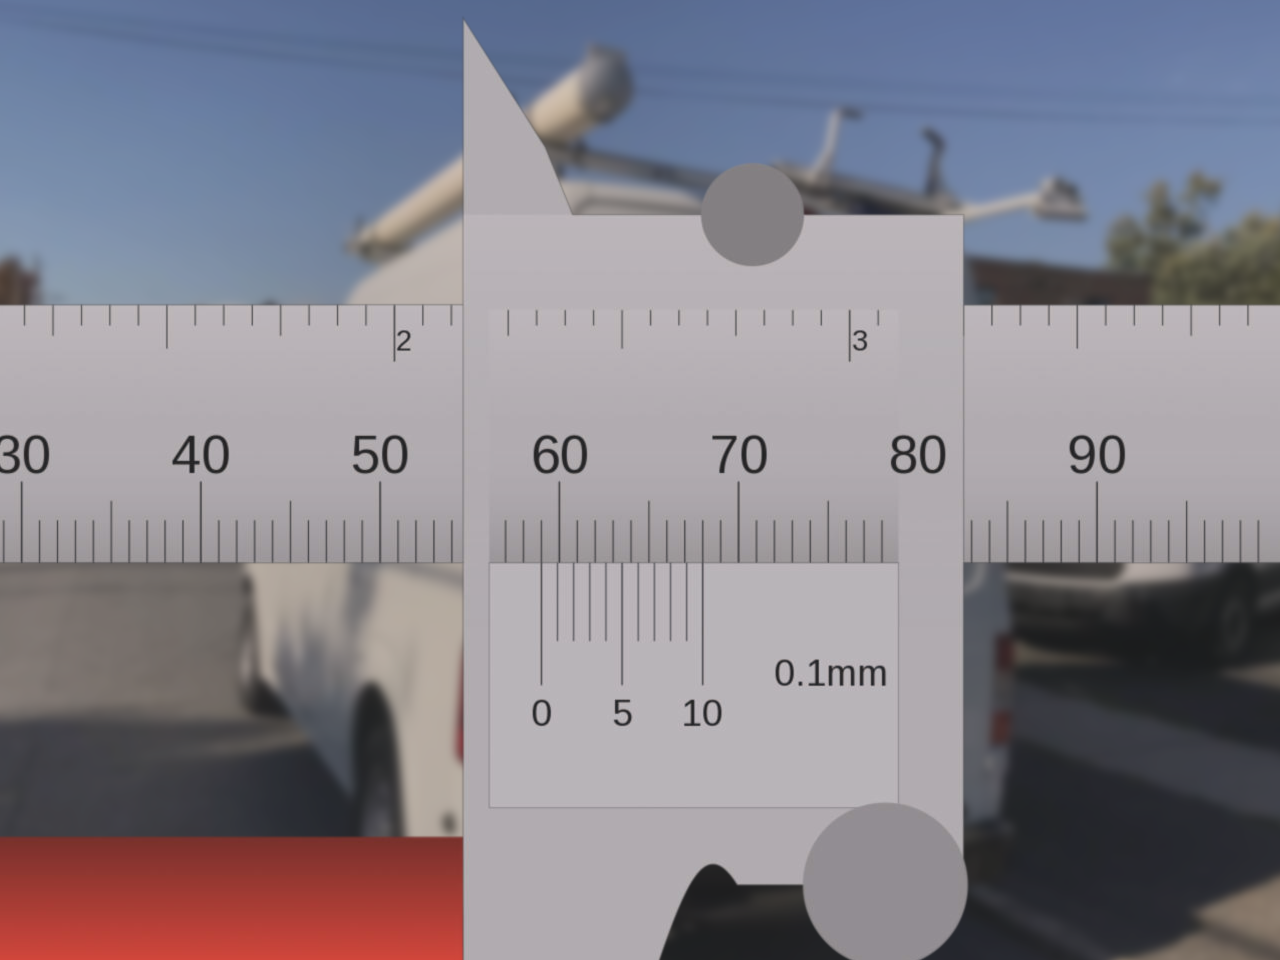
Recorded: 59.0mm
